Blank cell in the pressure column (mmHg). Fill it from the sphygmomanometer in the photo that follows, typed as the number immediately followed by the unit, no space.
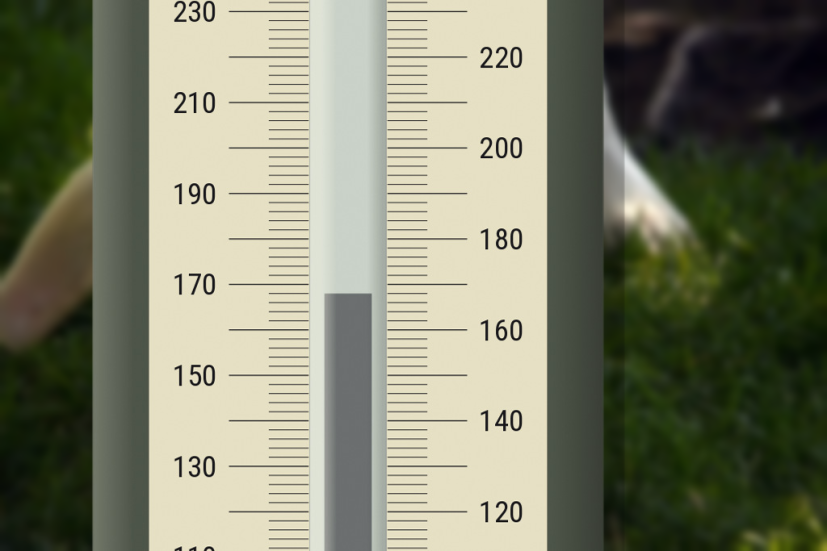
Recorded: 168mmHg
